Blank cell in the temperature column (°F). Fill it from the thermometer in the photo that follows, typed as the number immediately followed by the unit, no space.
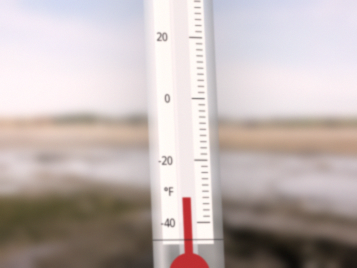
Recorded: -32°F
